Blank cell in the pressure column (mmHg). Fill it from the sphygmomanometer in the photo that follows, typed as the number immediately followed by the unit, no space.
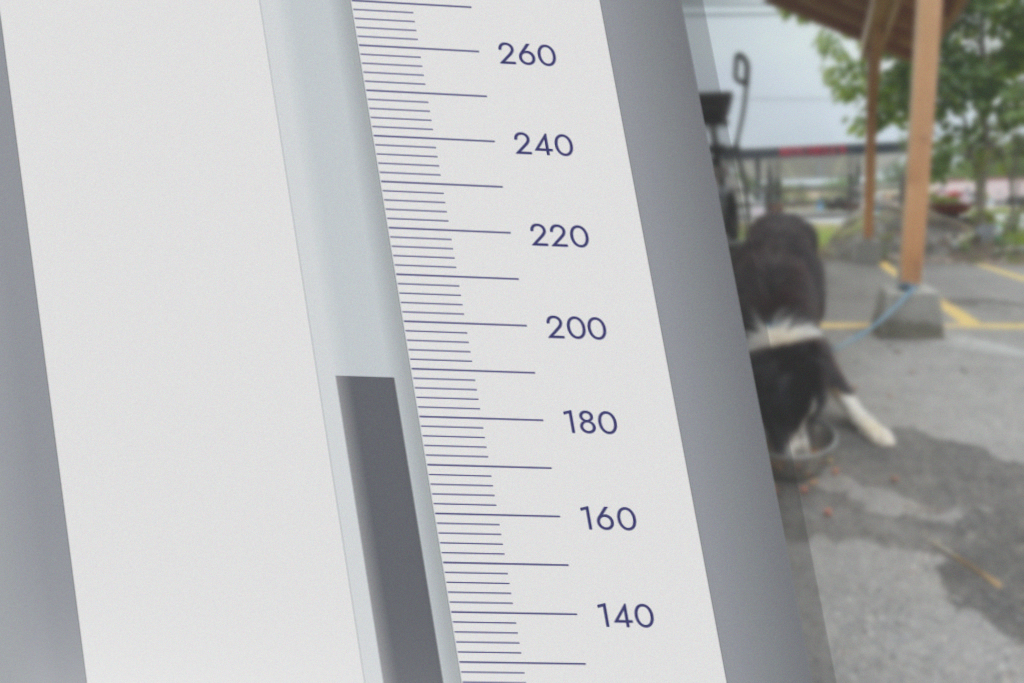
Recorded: 188mmHg
